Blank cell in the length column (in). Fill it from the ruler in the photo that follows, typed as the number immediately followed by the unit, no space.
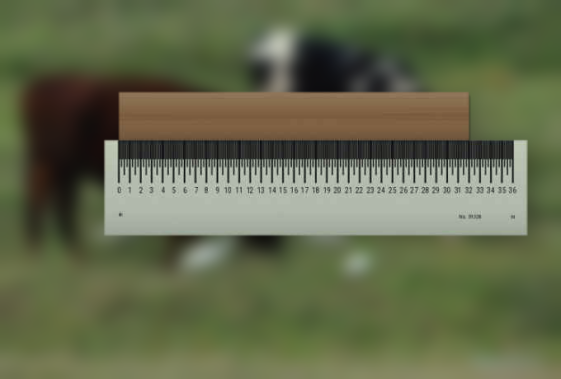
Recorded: 32in
